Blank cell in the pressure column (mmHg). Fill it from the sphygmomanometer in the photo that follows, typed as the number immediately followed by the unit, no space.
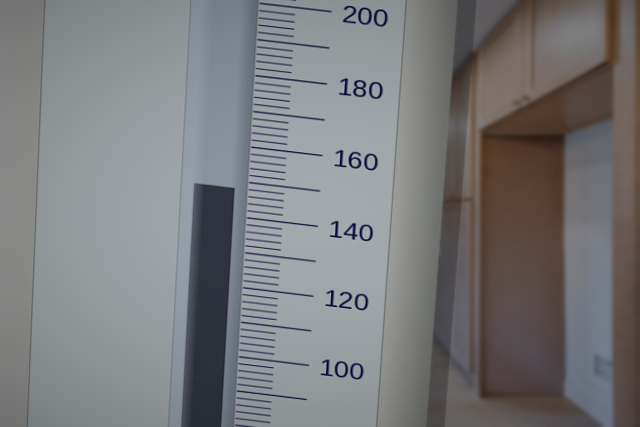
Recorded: 148mmHg
